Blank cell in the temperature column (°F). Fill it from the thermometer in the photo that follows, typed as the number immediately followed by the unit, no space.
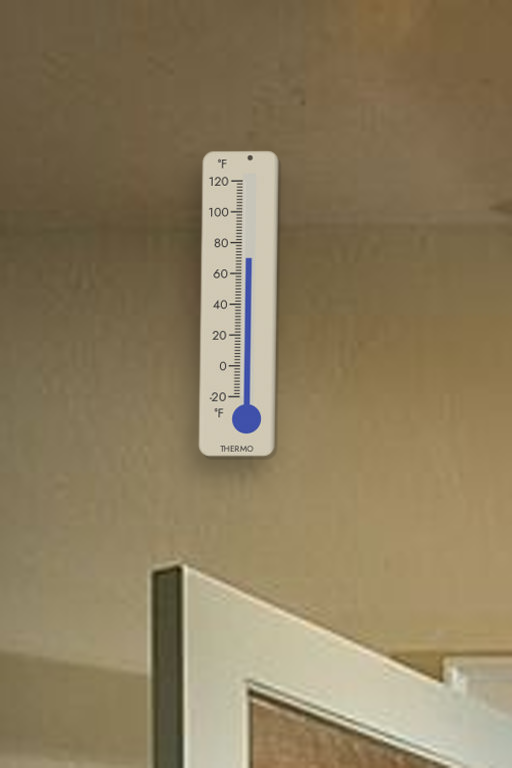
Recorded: 70°F
